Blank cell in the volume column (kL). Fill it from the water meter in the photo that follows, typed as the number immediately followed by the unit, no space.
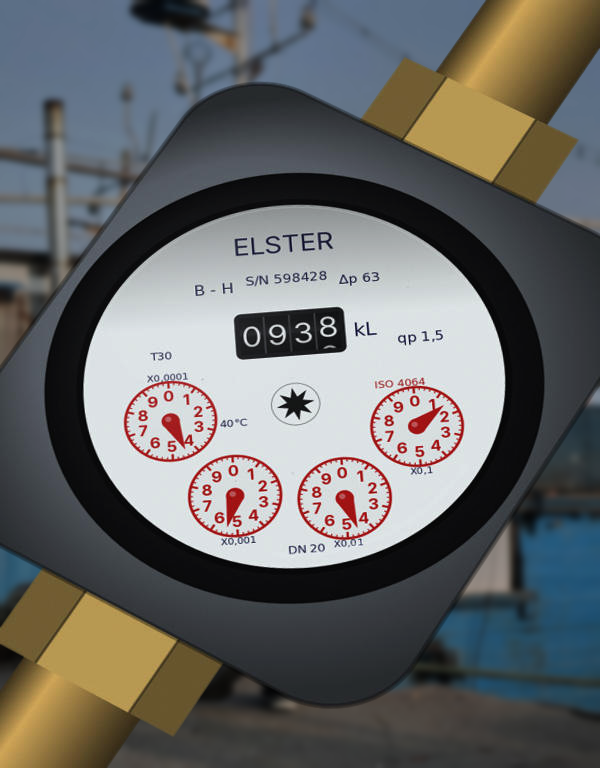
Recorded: 938.1454kL
